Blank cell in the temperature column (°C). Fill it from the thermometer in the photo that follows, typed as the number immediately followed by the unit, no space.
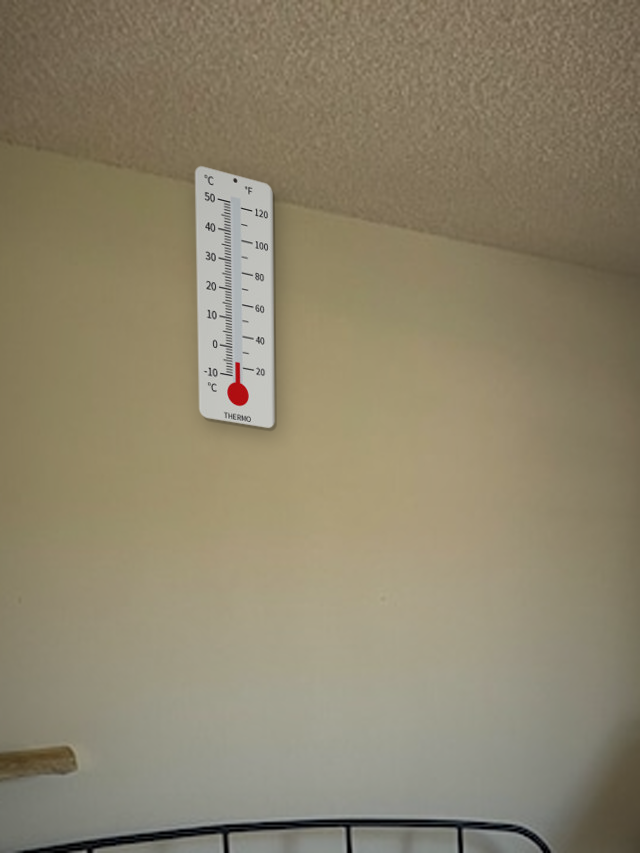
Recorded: -5°C
